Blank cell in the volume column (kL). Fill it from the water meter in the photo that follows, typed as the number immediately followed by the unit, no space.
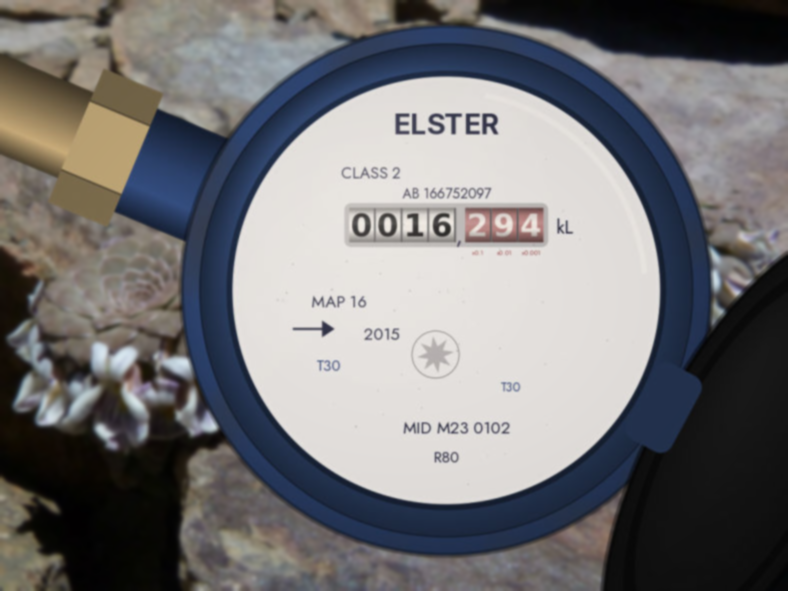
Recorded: 16.294kL
